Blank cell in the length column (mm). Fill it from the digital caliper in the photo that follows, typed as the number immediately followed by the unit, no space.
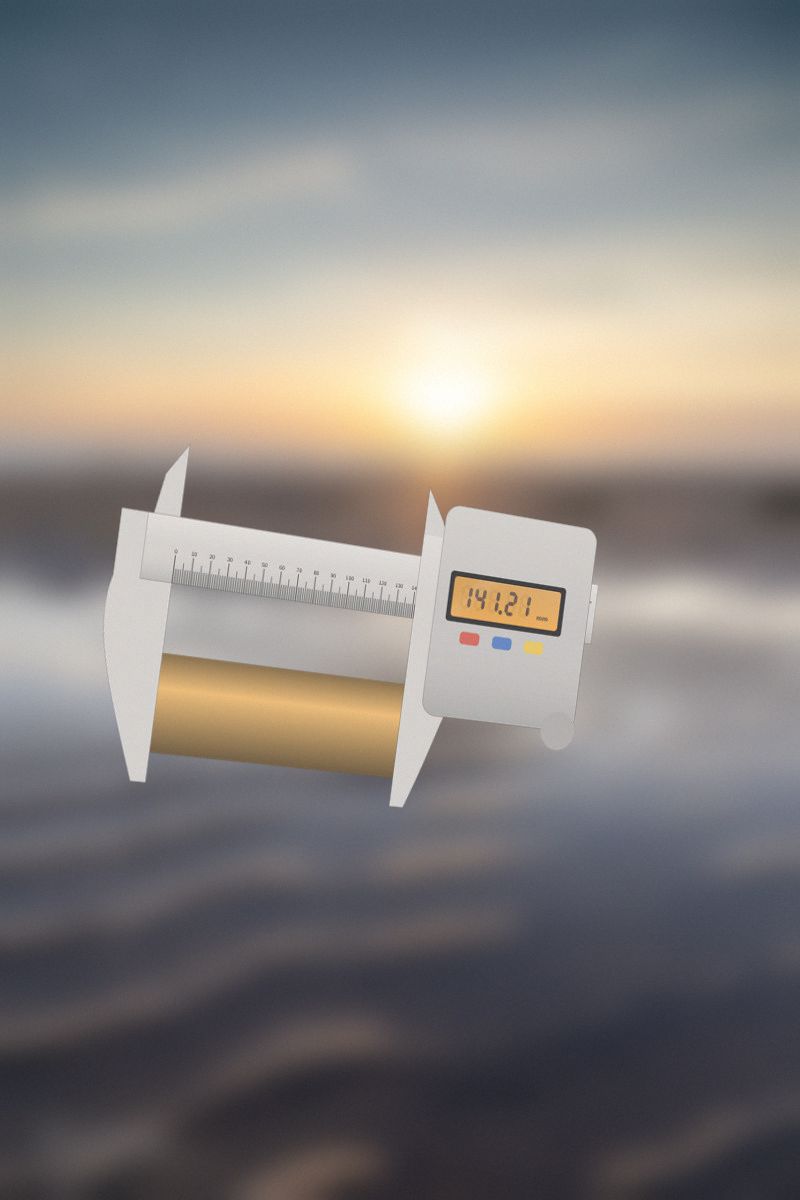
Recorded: 141.21mm
